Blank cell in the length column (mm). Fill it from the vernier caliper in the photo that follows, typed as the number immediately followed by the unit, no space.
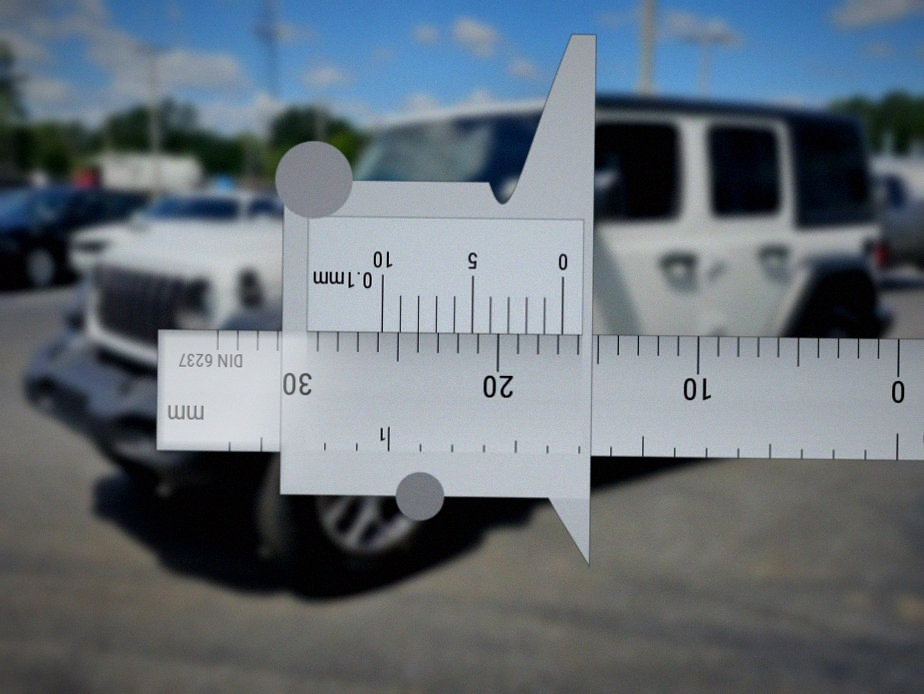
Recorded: 16.8mm
